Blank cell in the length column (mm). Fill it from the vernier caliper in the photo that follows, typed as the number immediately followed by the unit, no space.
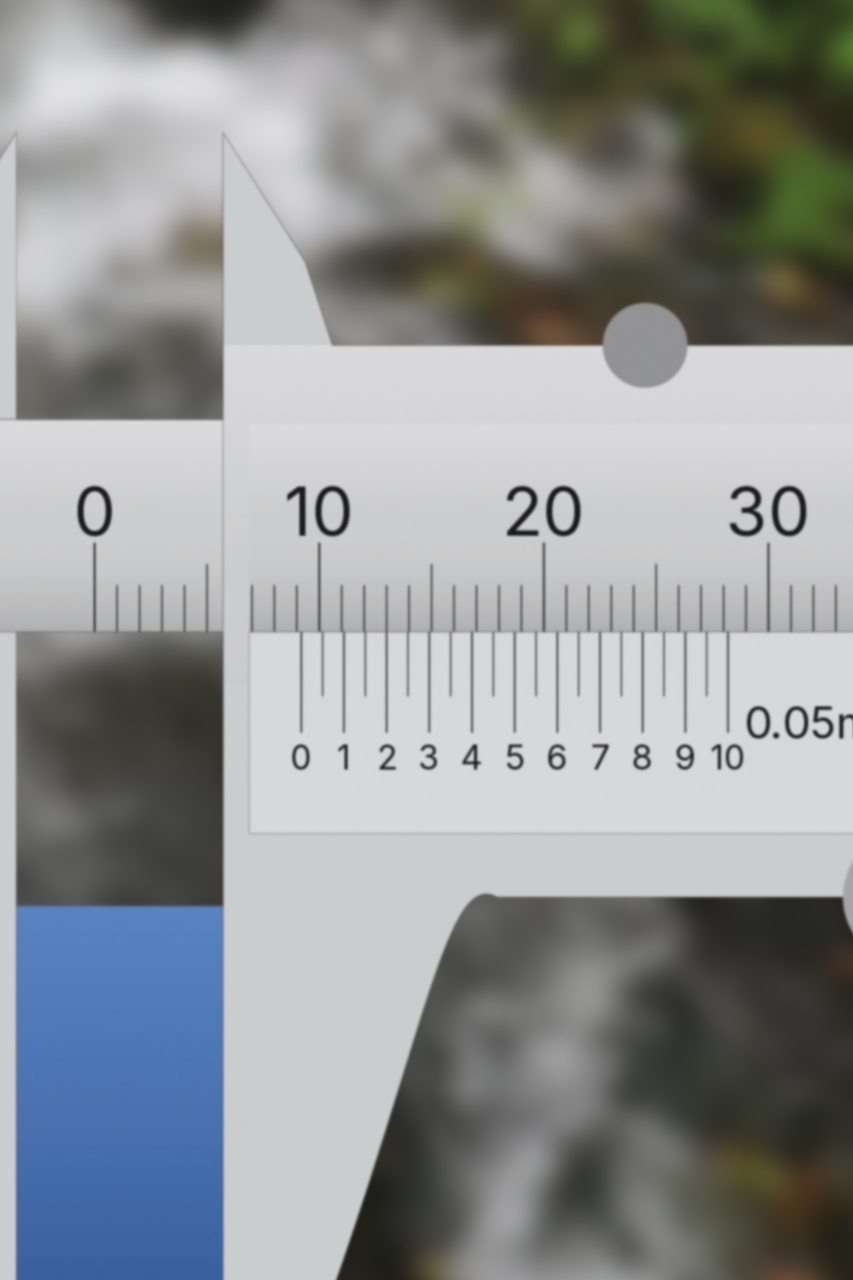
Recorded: 9.2mm
